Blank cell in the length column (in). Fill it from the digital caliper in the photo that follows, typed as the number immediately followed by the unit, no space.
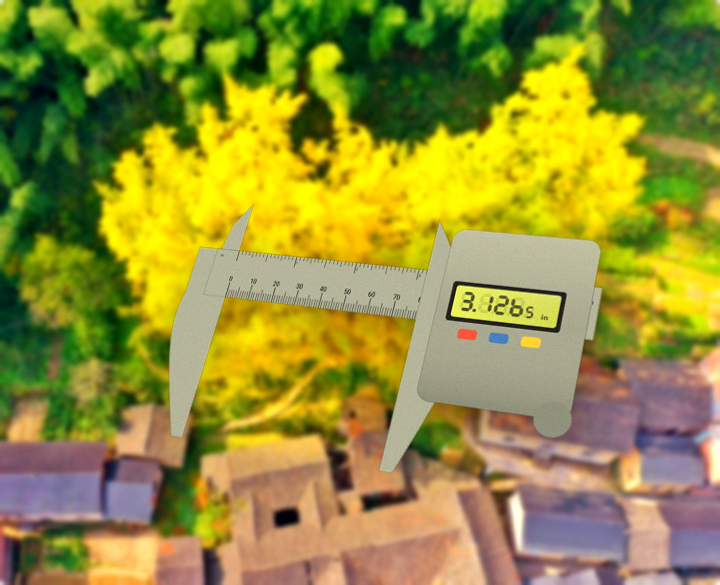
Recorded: 3.1265in
